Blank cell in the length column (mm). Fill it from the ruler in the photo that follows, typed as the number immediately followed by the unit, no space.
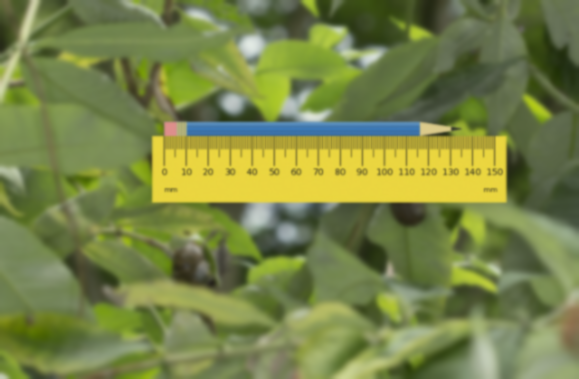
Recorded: 135mm
